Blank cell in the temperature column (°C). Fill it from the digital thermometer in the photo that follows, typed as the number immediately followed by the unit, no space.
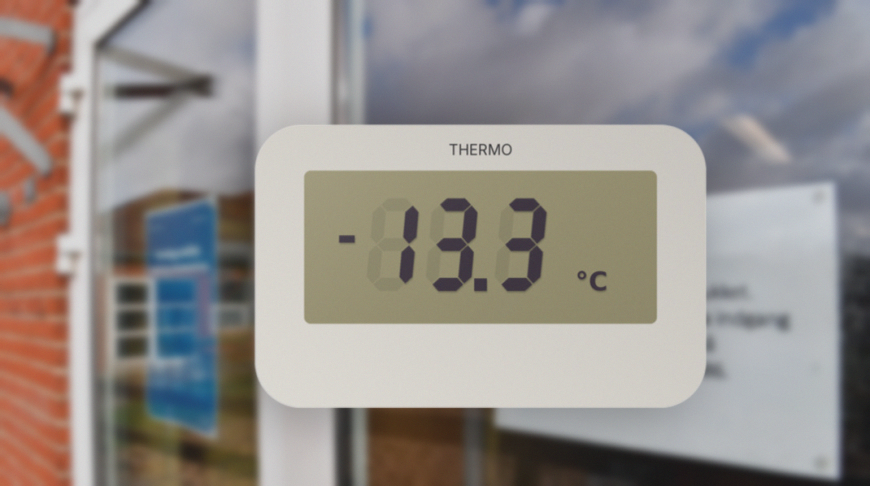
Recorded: -13.3°C
